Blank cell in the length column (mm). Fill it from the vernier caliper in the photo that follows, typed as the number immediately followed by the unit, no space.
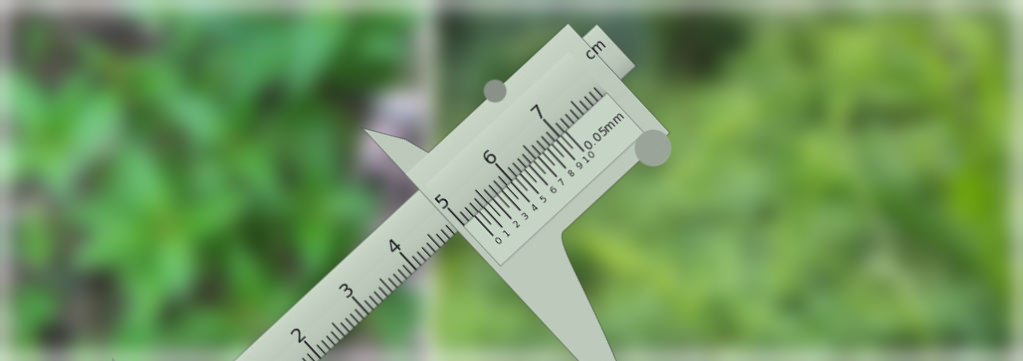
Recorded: 52.2mm
